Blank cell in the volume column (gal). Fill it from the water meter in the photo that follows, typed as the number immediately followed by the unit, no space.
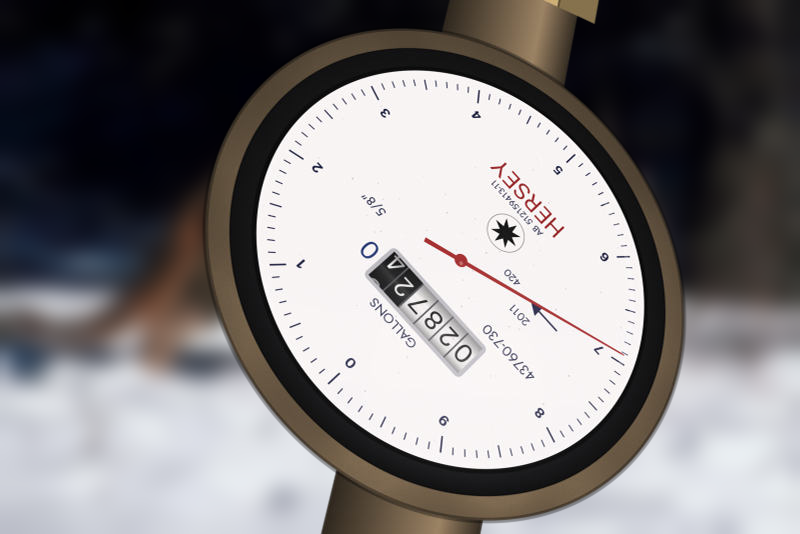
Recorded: 287236.9gal
